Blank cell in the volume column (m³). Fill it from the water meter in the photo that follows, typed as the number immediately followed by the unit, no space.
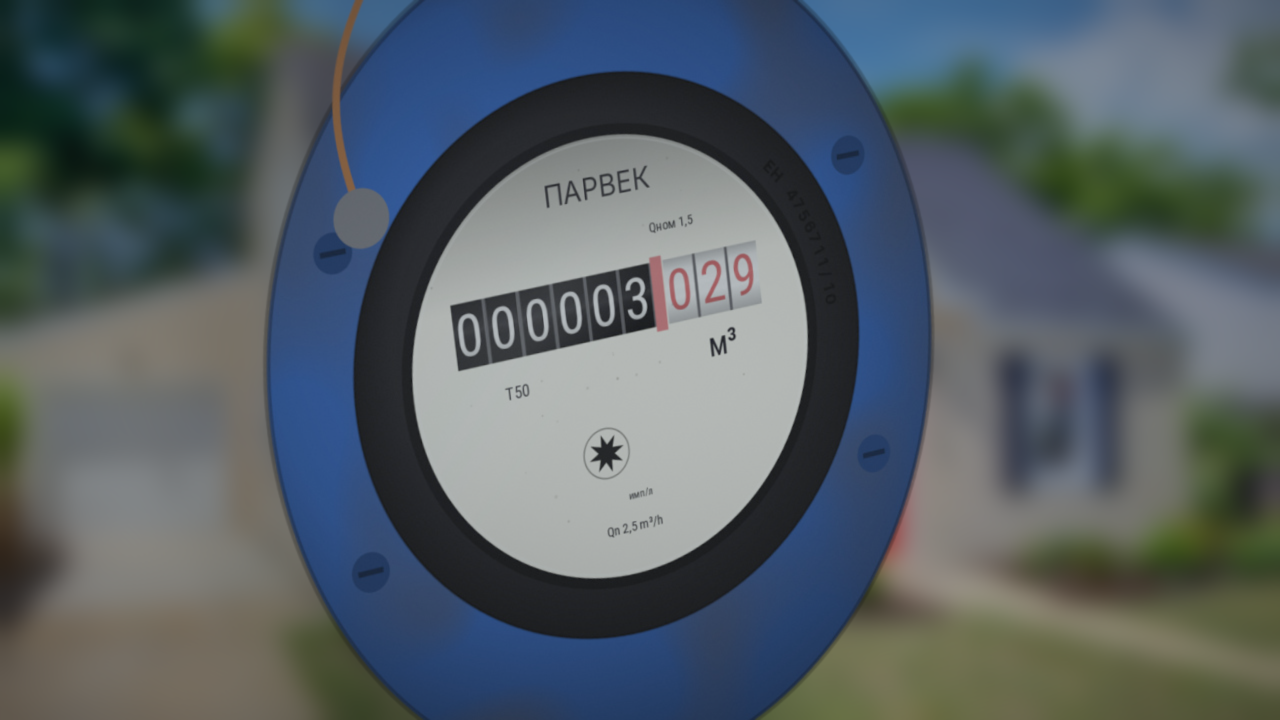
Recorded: 3.029m³
